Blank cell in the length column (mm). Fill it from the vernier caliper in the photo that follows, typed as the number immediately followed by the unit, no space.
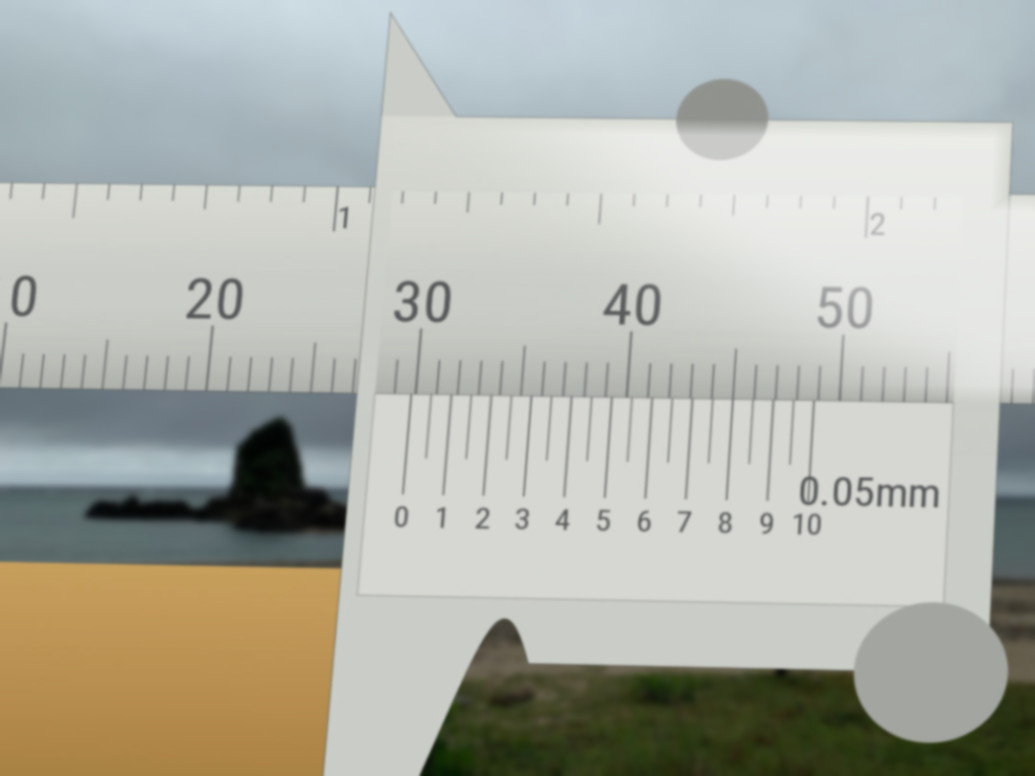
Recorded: 29.8mm
